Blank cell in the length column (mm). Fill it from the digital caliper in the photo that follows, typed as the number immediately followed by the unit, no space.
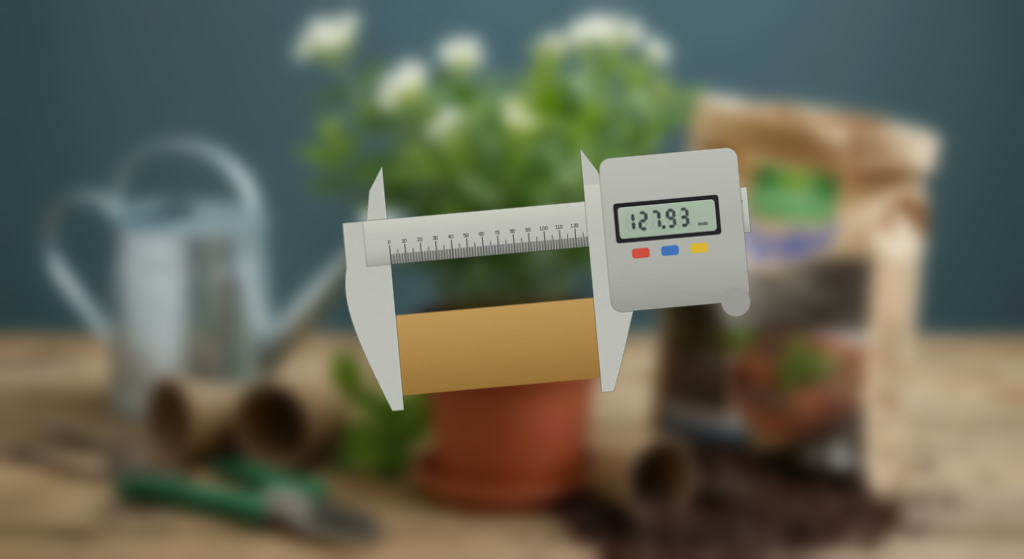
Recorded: 127.93mm
